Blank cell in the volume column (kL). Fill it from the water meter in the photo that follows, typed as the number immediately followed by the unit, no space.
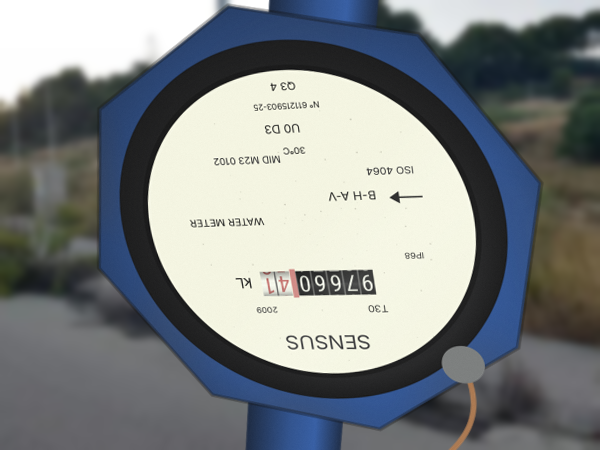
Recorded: 97660.41kL
